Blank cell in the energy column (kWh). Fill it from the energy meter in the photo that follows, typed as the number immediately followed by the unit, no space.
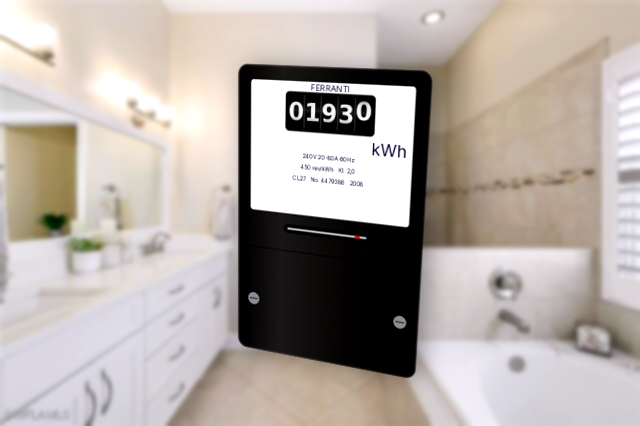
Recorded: 1930kWh
